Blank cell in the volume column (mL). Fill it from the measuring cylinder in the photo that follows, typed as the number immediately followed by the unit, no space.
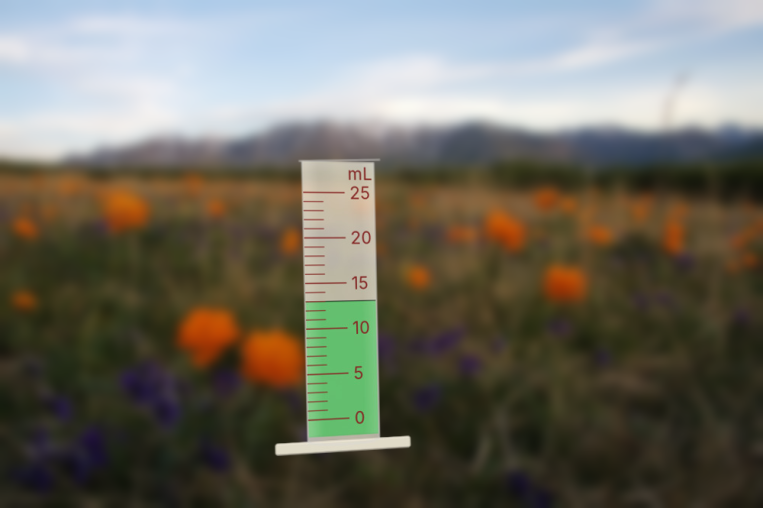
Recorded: 13mL
